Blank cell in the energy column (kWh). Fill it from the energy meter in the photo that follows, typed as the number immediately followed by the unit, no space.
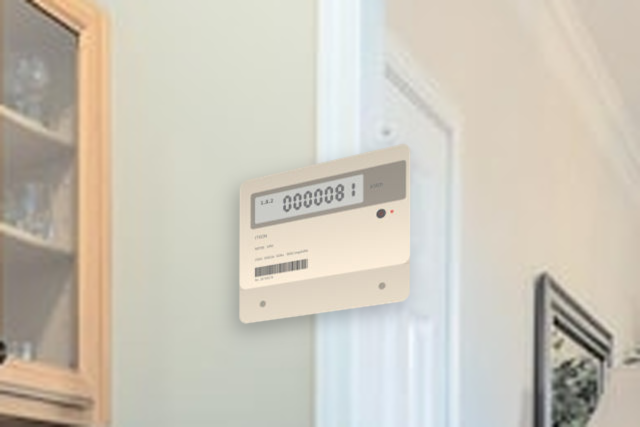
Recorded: 81kWh
